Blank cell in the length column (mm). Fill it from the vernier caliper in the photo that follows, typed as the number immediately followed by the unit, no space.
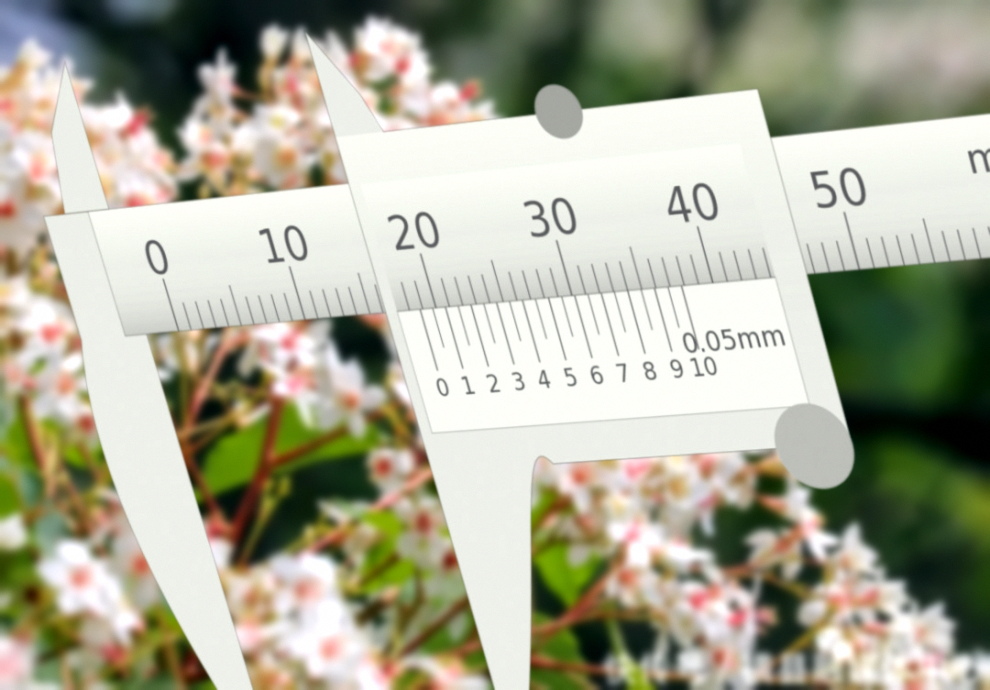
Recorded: 18.8mm
